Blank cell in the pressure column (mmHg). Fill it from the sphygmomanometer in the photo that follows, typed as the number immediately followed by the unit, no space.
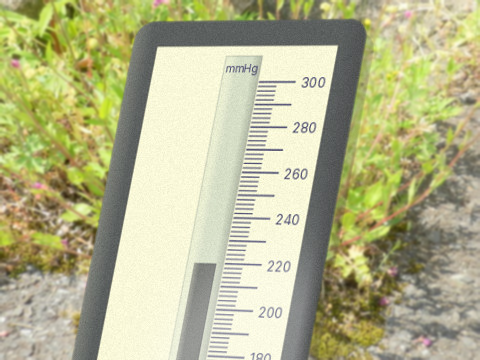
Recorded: 220mmHg
